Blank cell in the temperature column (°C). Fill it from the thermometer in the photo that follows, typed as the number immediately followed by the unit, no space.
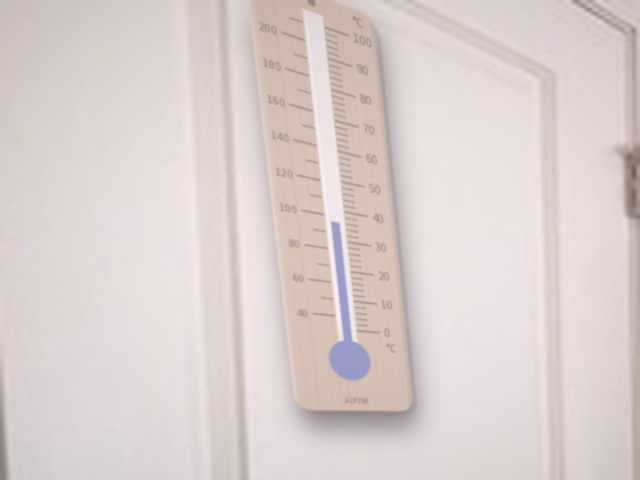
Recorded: 36°C
